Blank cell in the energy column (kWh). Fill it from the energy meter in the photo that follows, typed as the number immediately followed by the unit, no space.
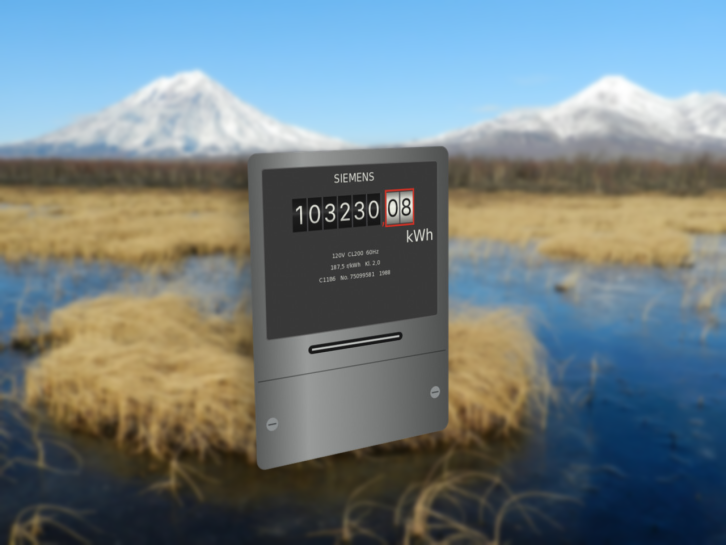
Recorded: 103230.08kWh
